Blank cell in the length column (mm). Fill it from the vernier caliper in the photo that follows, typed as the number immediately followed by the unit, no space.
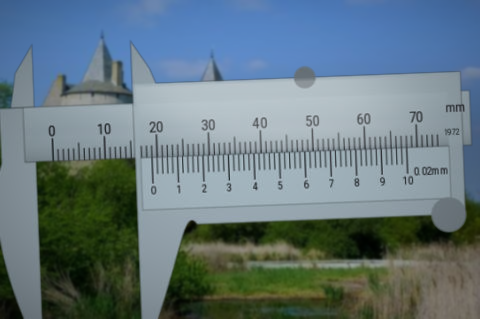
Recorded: 19.0mm
